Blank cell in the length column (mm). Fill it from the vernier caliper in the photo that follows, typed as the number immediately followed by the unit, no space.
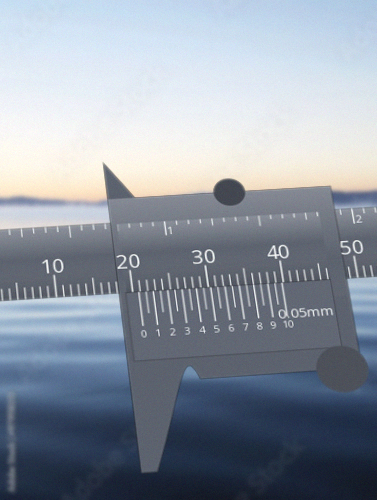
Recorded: 20.8mm
